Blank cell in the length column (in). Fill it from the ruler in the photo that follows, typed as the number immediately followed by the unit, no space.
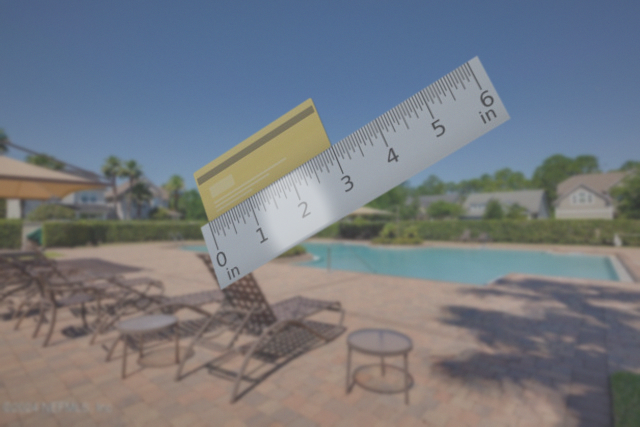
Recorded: 3in
